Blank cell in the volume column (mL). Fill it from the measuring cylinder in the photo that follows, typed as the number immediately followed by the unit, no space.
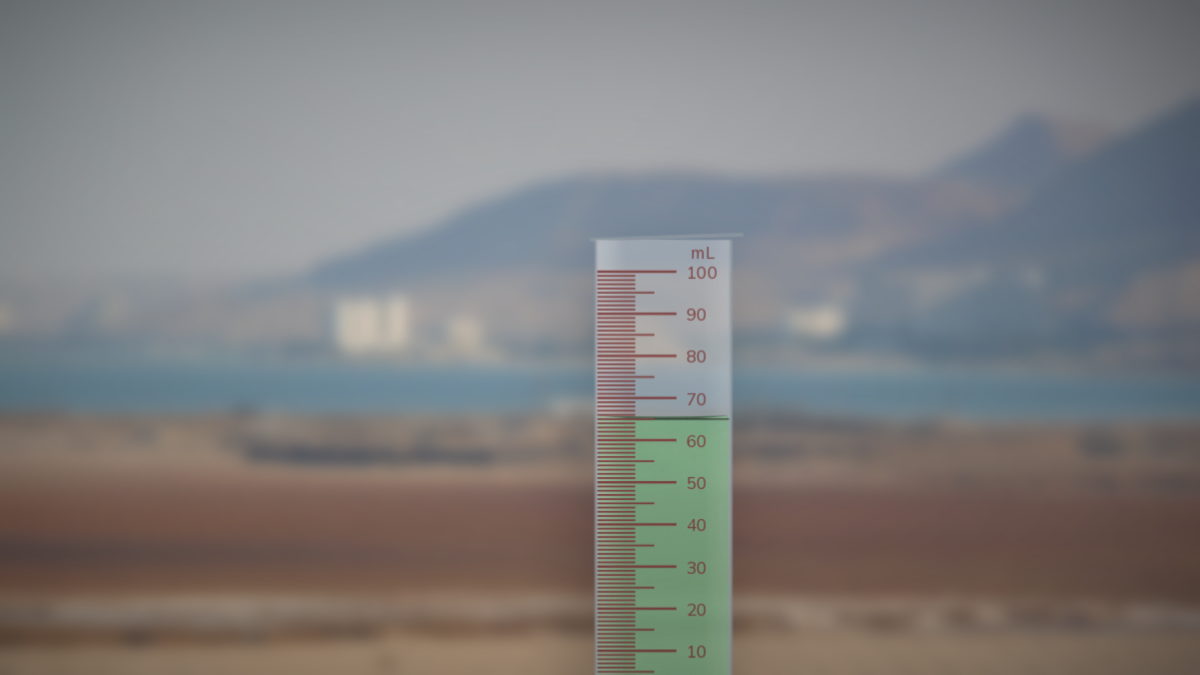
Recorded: 65mL
